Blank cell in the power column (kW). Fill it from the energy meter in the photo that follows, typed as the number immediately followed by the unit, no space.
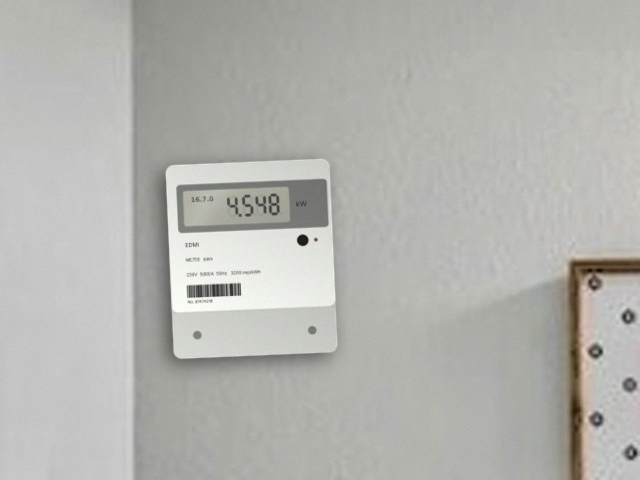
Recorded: 4.548kW
